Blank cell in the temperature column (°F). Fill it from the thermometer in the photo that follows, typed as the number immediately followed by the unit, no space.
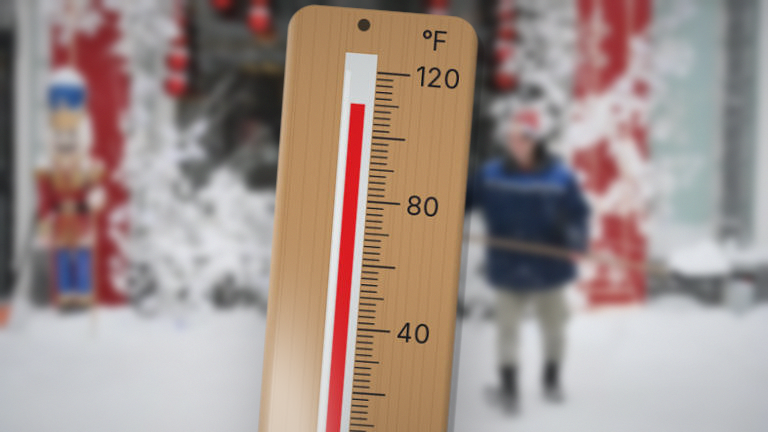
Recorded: 110°F
